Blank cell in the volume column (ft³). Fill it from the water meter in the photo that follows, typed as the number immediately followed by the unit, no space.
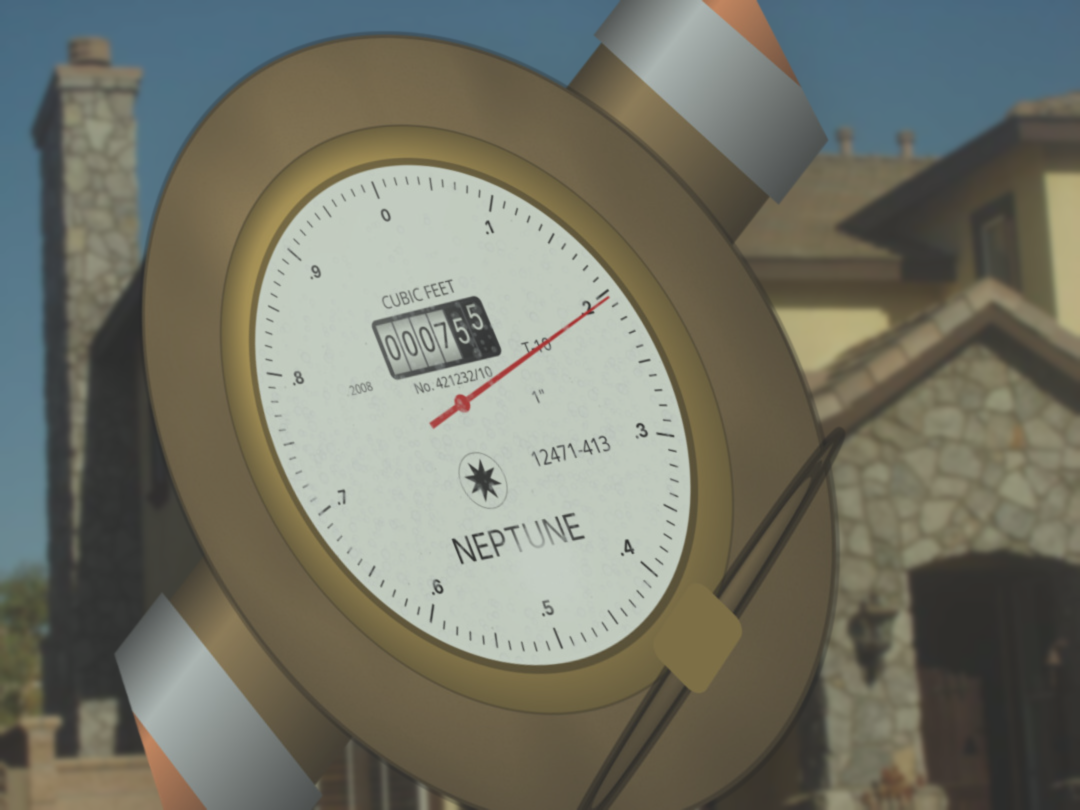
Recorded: 755.20ft³
